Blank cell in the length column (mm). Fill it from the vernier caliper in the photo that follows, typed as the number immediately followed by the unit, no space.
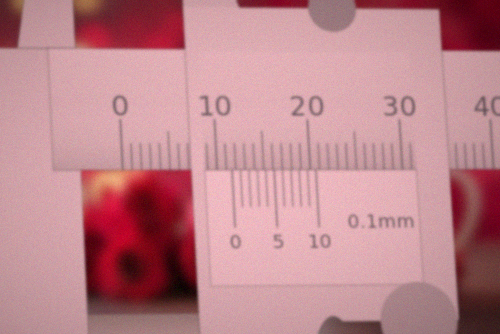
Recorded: 11.6mm
